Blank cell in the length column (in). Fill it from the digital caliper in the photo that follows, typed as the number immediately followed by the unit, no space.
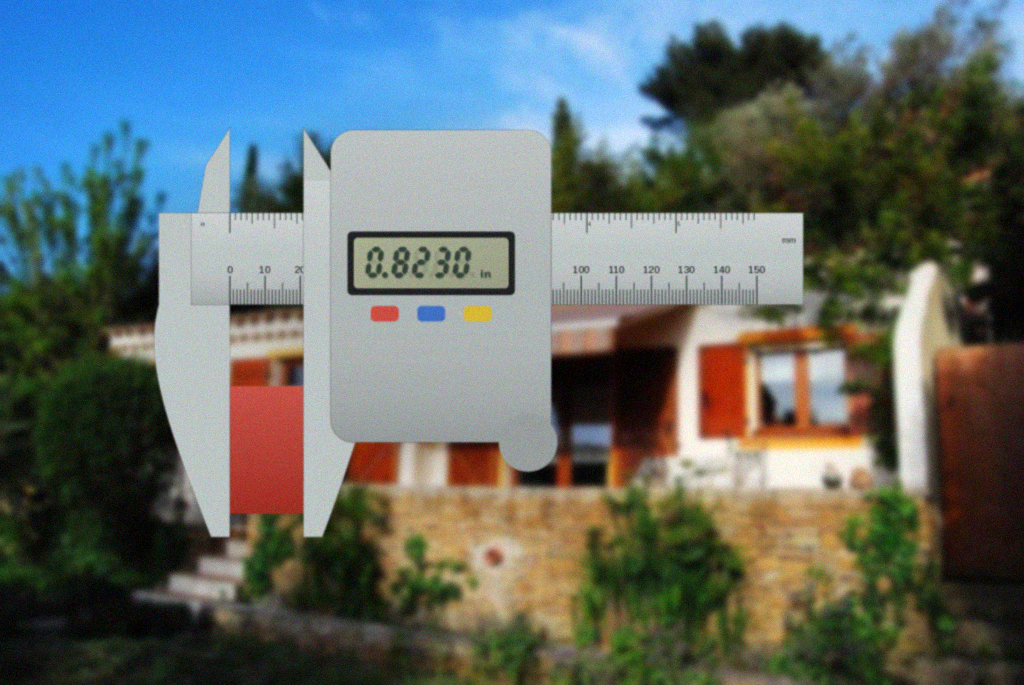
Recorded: 0.8230in
